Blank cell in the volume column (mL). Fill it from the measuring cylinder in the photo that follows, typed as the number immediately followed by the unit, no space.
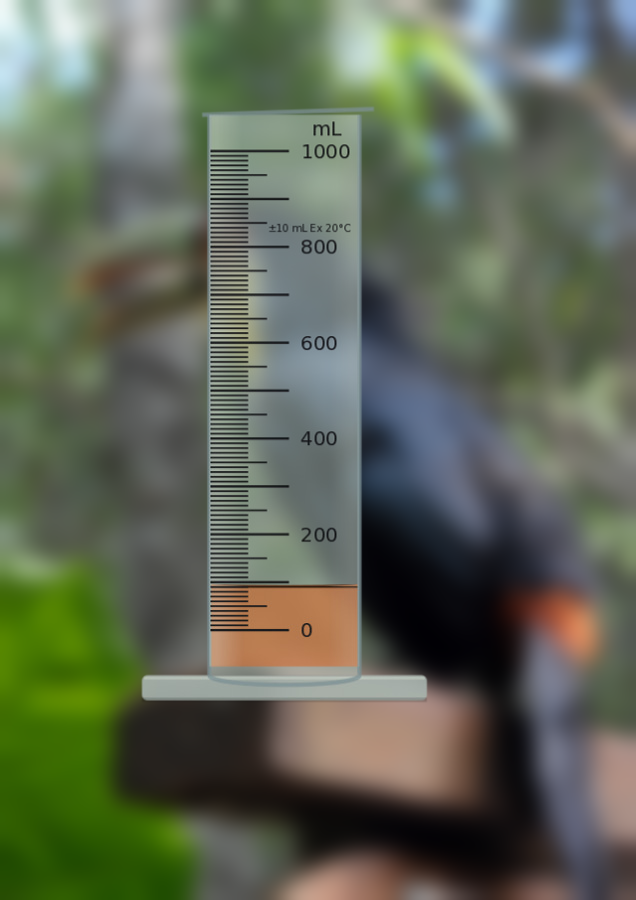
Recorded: 90mL
